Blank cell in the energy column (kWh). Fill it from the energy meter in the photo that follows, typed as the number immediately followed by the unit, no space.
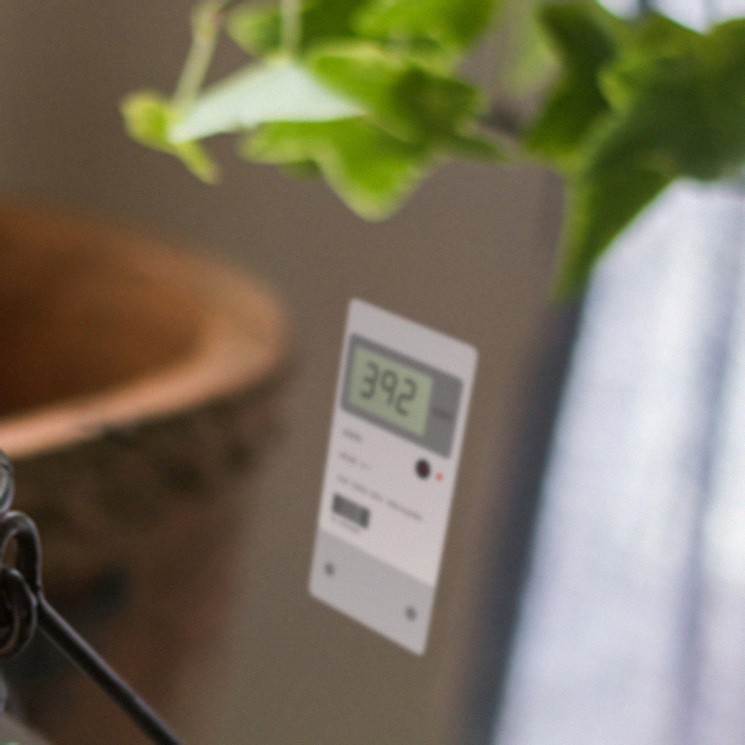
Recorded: 392kWh
